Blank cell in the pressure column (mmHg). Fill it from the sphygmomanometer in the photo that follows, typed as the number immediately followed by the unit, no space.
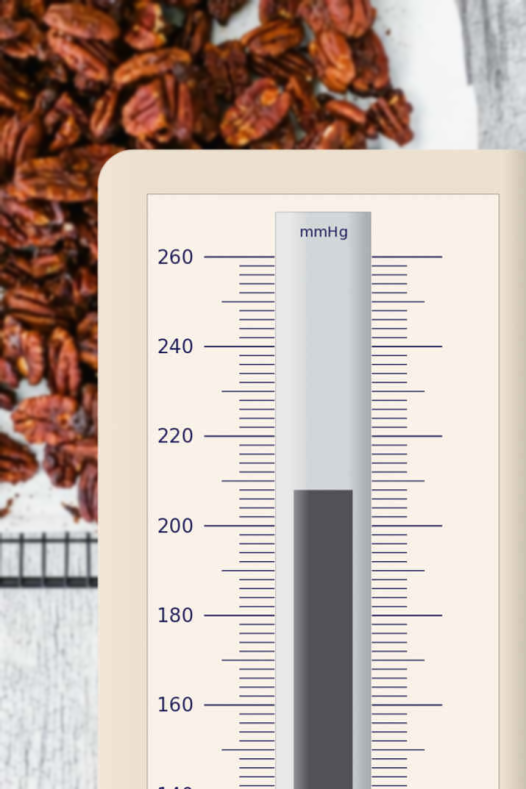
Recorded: 208mmHg
